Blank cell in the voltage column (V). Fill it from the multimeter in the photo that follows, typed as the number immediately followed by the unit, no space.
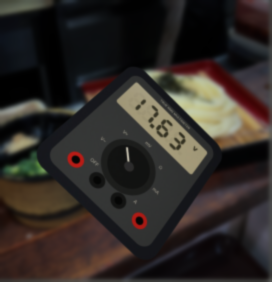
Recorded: 17.63V
